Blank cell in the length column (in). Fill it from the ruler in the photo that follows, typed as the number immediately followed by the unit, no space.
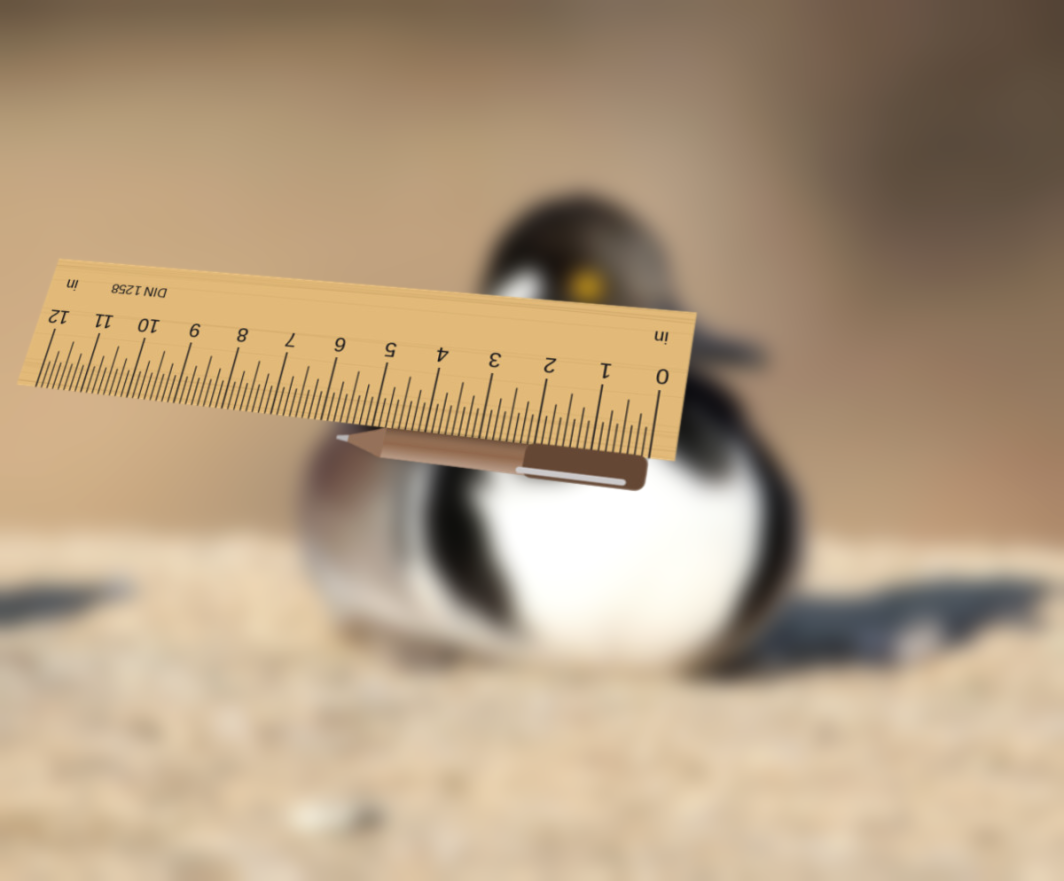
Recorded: 5.625in
